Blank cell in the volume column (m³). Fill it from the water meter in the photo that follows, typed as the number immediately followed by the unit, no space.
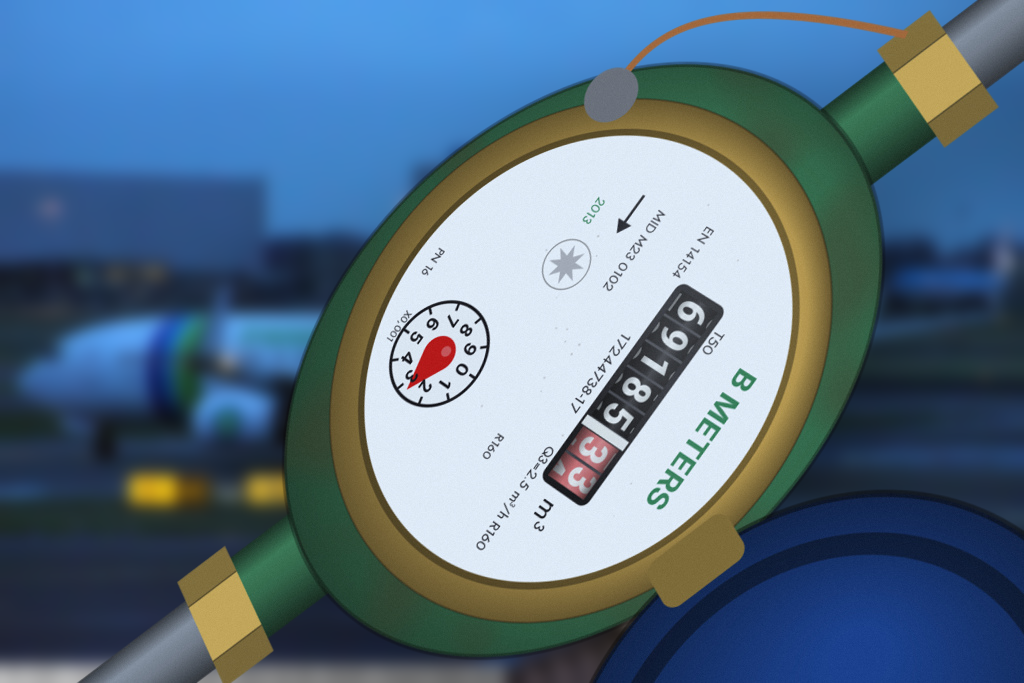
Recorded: 69185.332m³
